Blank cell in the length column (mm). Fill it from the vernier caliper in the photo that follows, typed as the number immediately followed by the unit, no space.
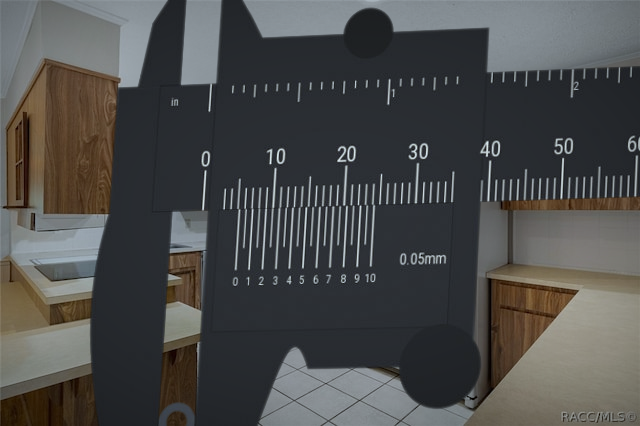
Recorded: 5.2mm
